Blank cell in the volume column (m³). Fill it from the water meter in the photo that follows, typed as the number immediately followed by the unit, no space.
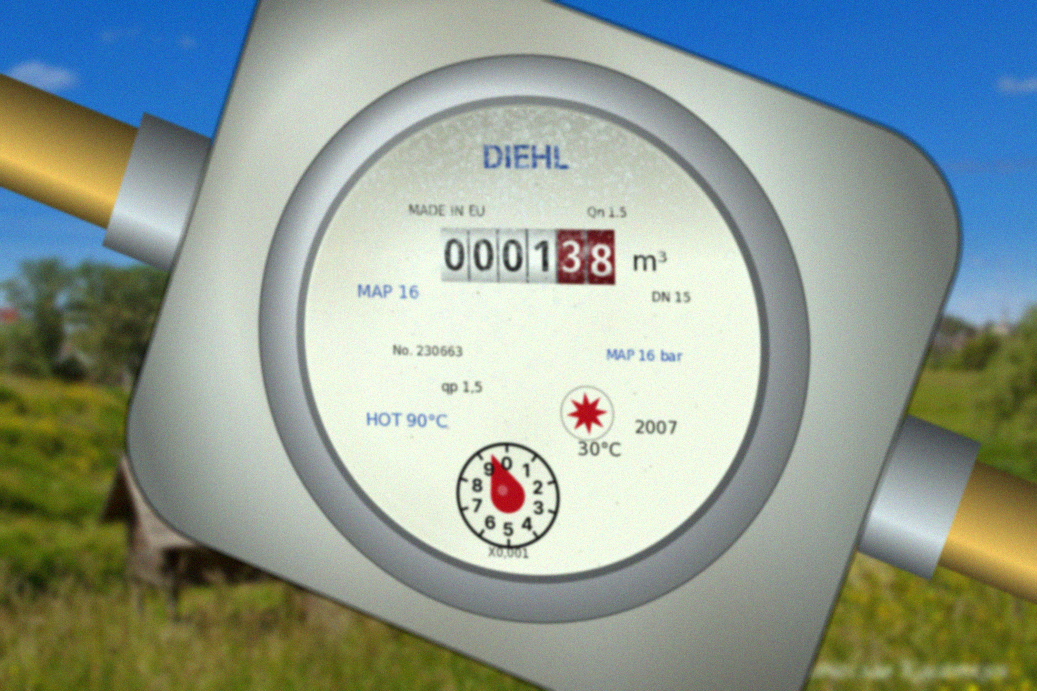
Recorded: 1.379m³
